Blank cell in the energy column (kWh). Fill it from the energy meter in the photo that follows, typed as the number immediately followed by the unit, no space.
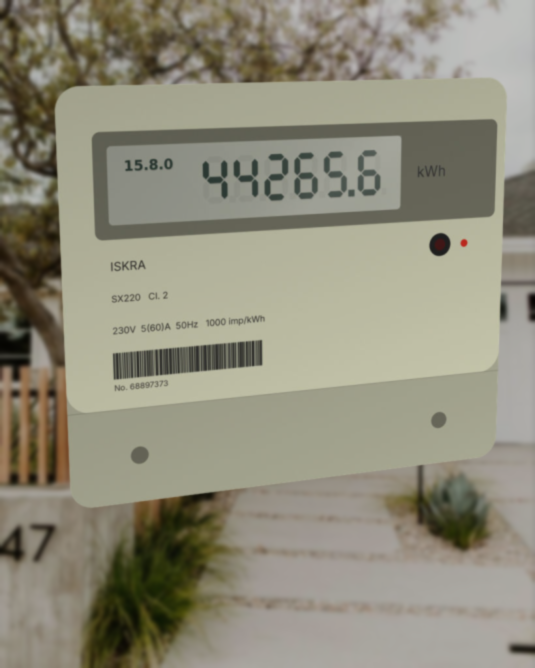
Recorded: 44265.6kWh
